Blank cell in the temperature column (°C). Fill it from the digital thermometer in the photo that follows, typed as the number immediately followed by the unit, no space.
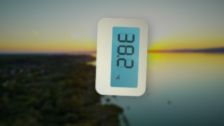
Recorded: 38.2°C
